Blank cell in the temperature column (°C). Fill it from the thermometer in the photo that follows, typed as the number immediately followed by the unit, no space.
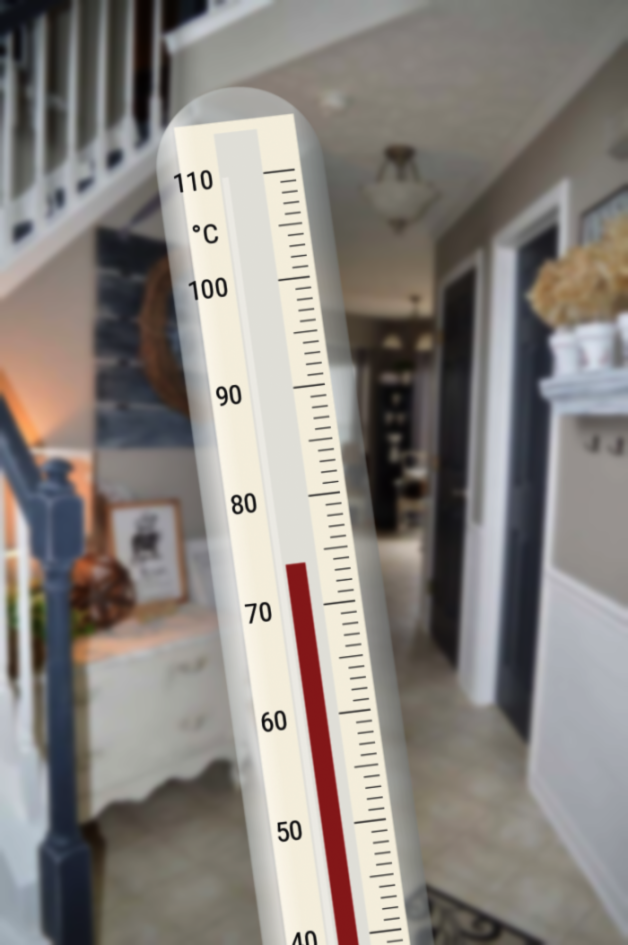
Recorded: 74°C
